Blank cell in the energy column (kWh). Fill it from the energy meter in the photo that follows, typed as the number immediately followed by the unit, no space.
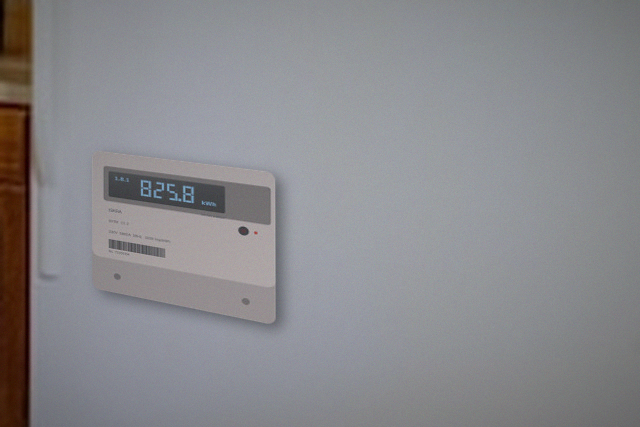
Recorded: 825.8kWh
